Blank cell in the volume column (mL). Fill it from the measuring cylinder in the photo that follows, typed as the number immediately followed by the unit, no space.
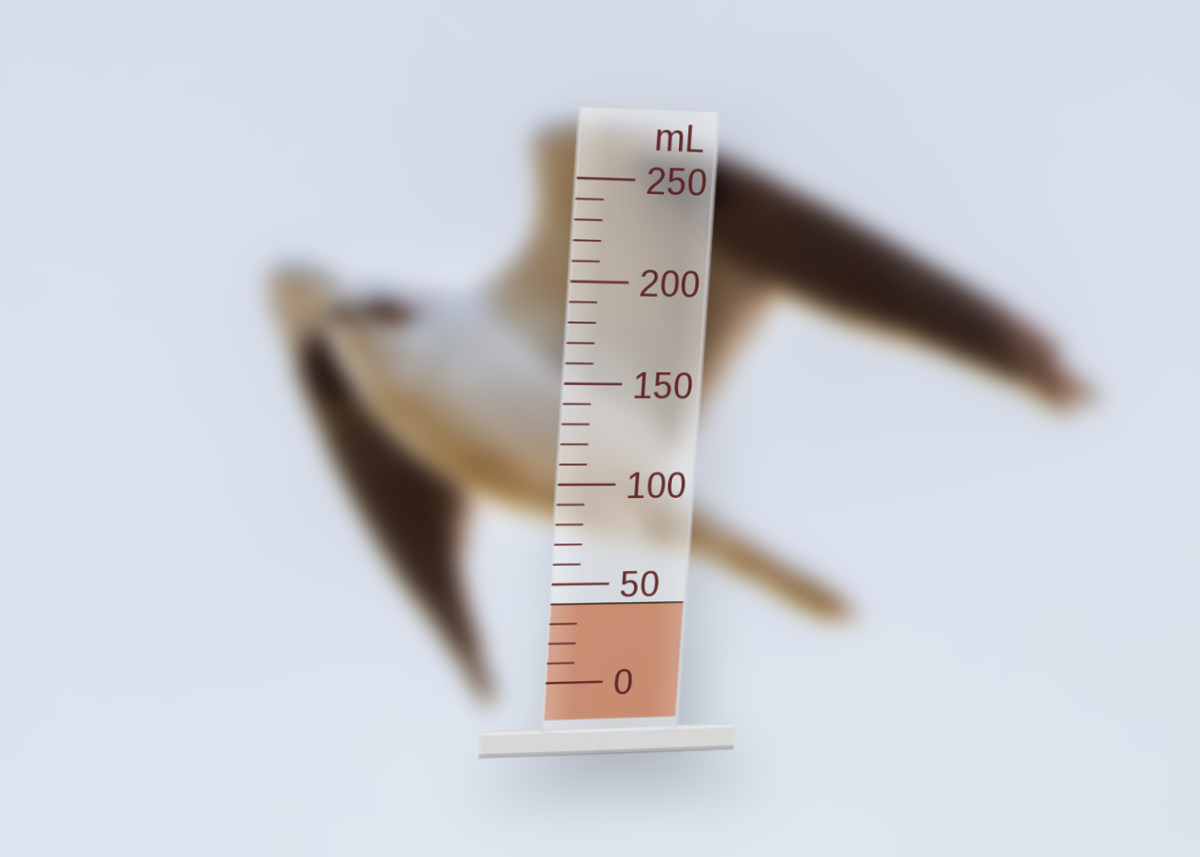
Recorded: 40mL
